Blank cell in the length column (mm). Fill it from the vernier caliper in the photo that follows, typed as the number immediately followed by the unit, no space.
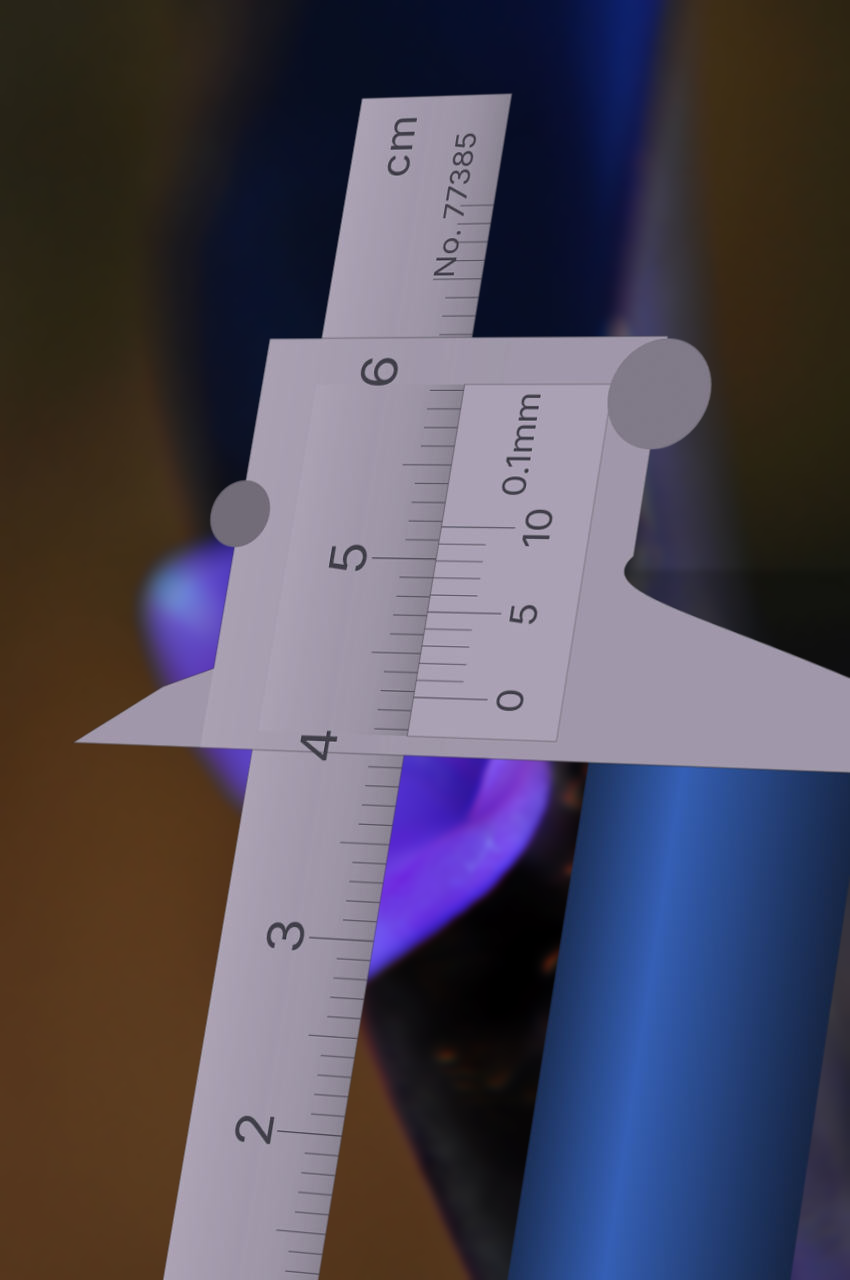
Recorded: 42.7mm
